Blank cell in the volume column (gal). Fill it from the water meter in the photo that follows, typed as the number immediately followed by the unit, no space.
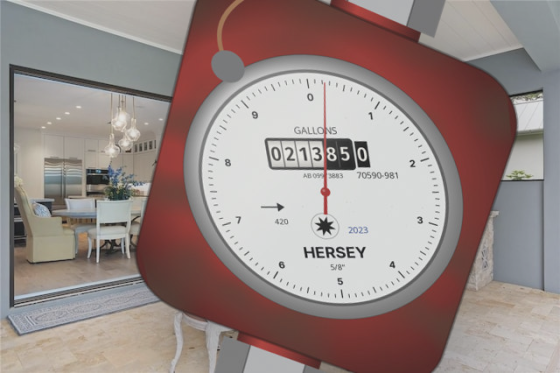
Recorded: 213850.2gal
